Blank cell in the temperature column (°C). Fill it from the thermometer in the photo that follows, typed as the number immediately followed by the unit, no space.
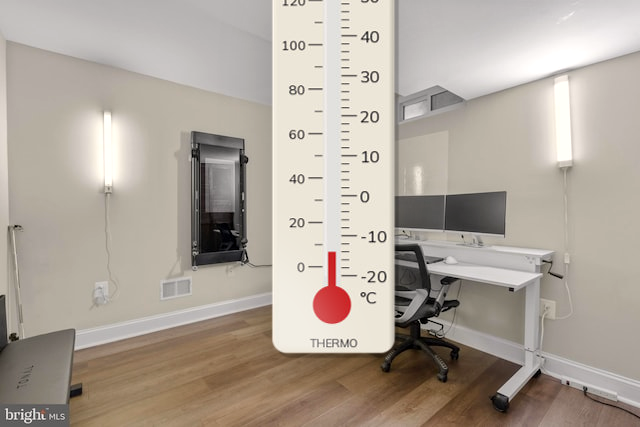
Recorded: -14°C
